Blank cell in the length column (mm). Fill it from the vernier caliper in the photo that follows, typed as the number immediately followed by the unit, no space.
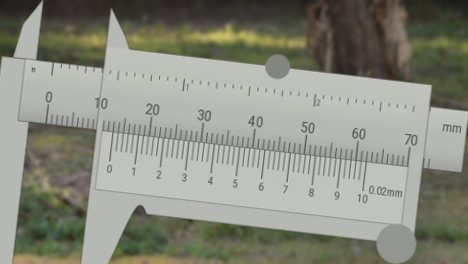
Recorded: 13.0mm
